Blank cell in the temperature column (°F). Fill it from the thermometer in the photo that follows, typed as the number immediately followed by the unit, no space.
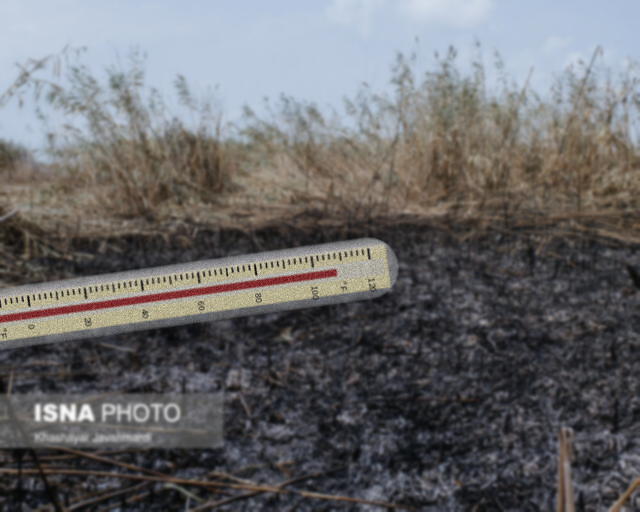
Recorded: 108°F
